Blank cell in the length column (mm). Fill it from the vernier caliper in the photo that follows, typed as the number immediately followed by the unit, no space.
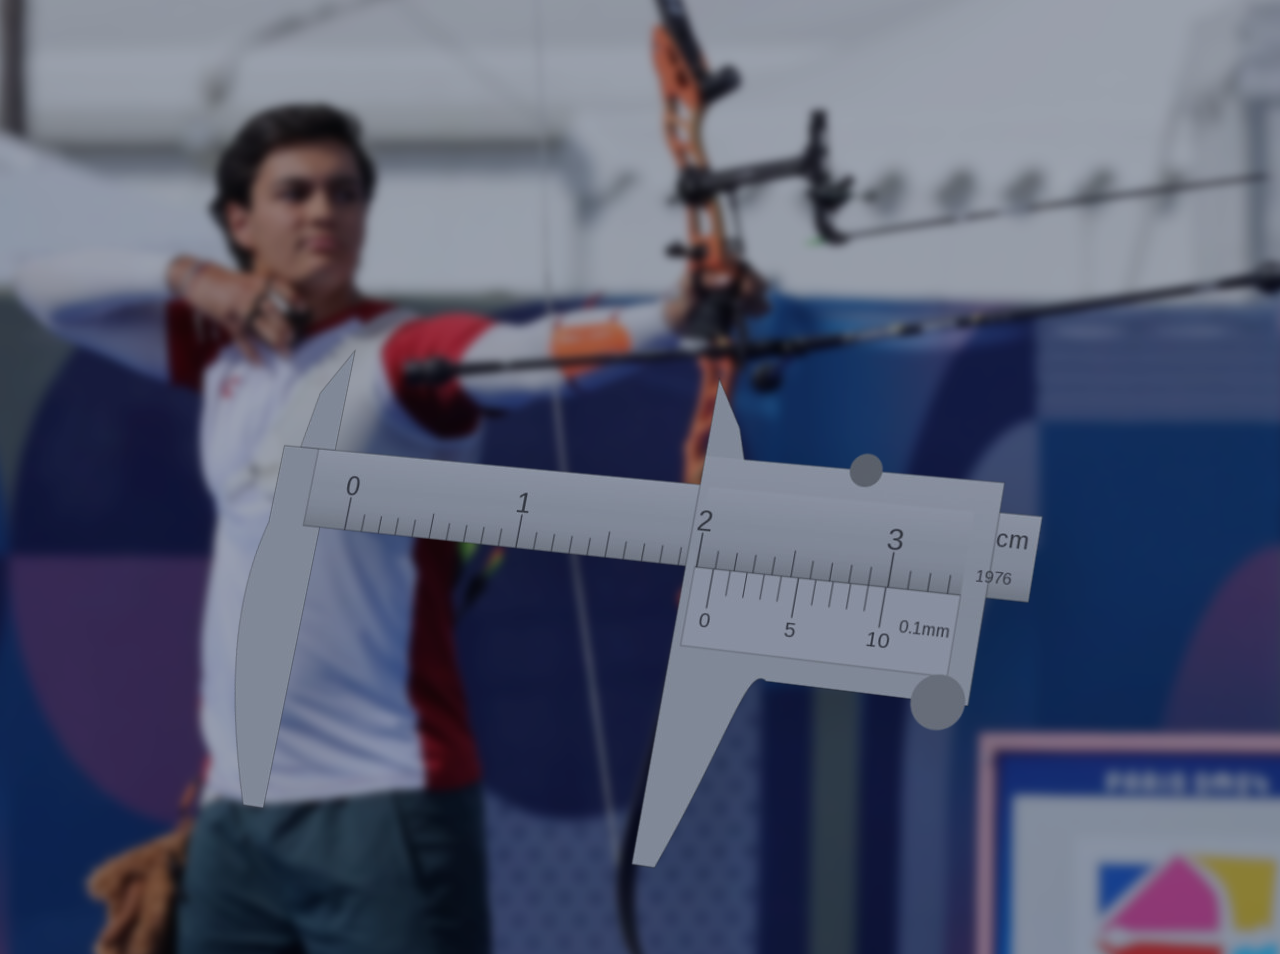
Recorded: 20.9mm
